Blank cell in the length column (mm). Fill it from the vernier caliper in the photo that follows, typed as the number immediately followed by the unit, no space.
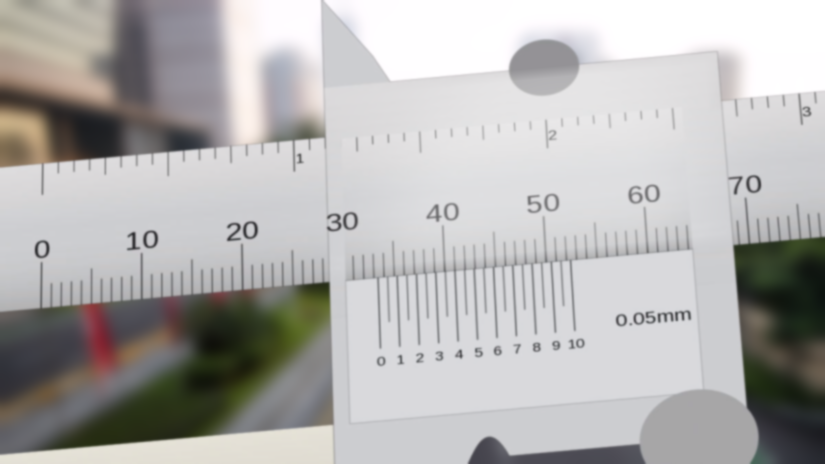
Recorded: 33.4mm
